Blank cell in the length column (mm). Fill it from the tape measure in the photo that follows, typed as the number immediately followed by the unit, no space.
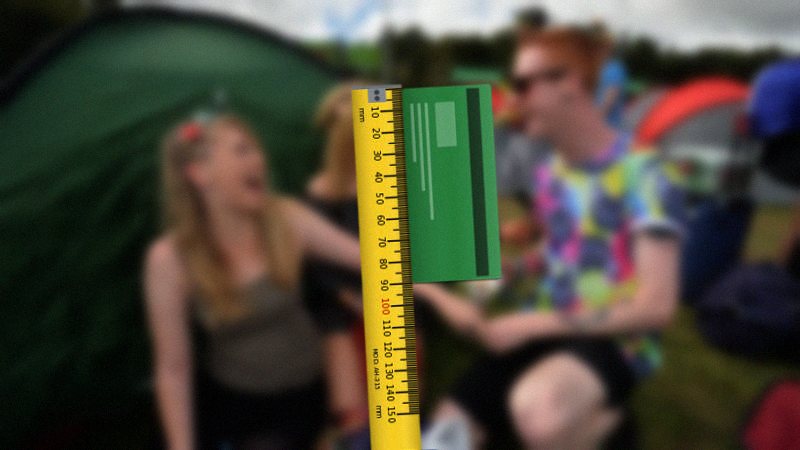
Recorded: 90mm
